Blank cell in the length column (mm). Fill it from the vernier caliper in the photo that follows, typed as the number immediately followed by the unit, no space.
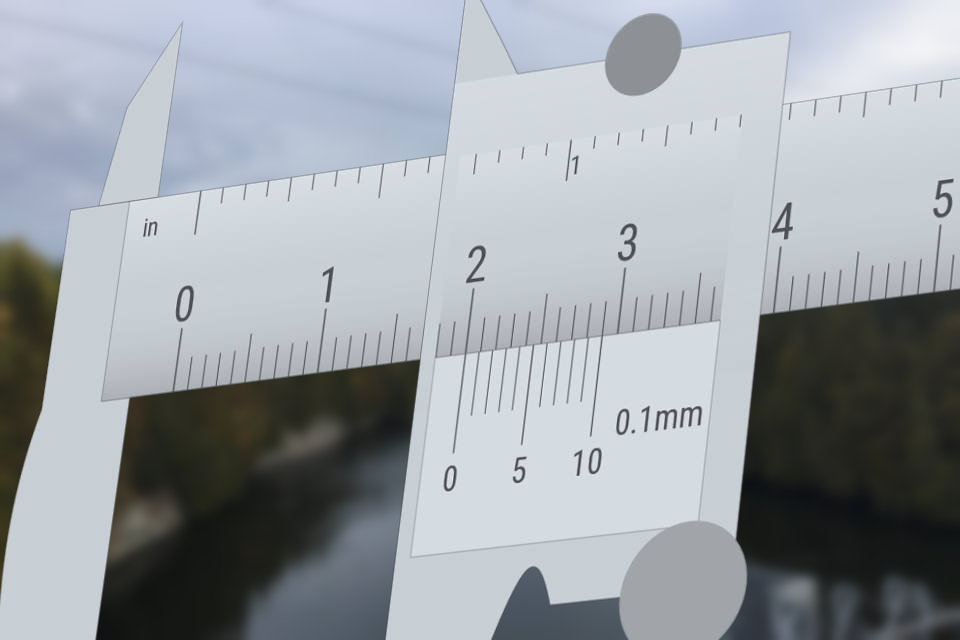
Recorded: 20.0mm
